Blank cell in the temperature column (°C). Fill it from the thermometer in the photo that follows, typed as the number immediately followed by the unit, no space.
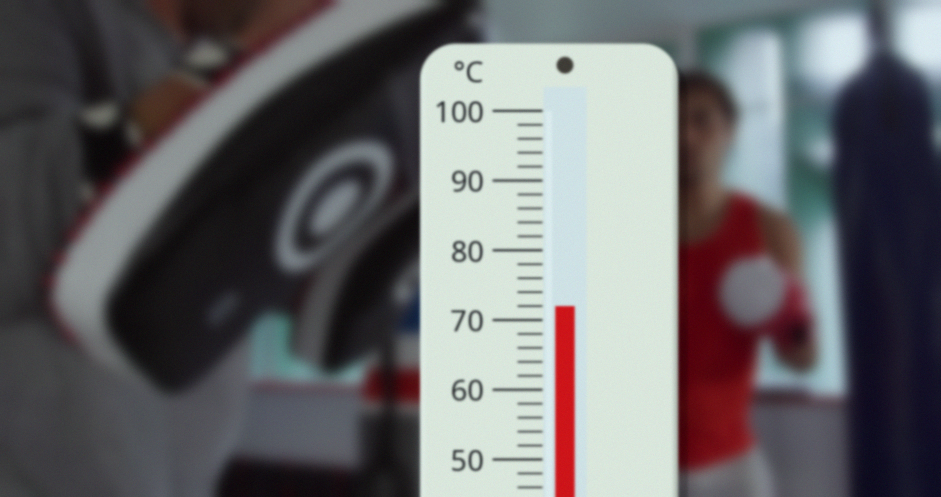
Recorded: 72°C
